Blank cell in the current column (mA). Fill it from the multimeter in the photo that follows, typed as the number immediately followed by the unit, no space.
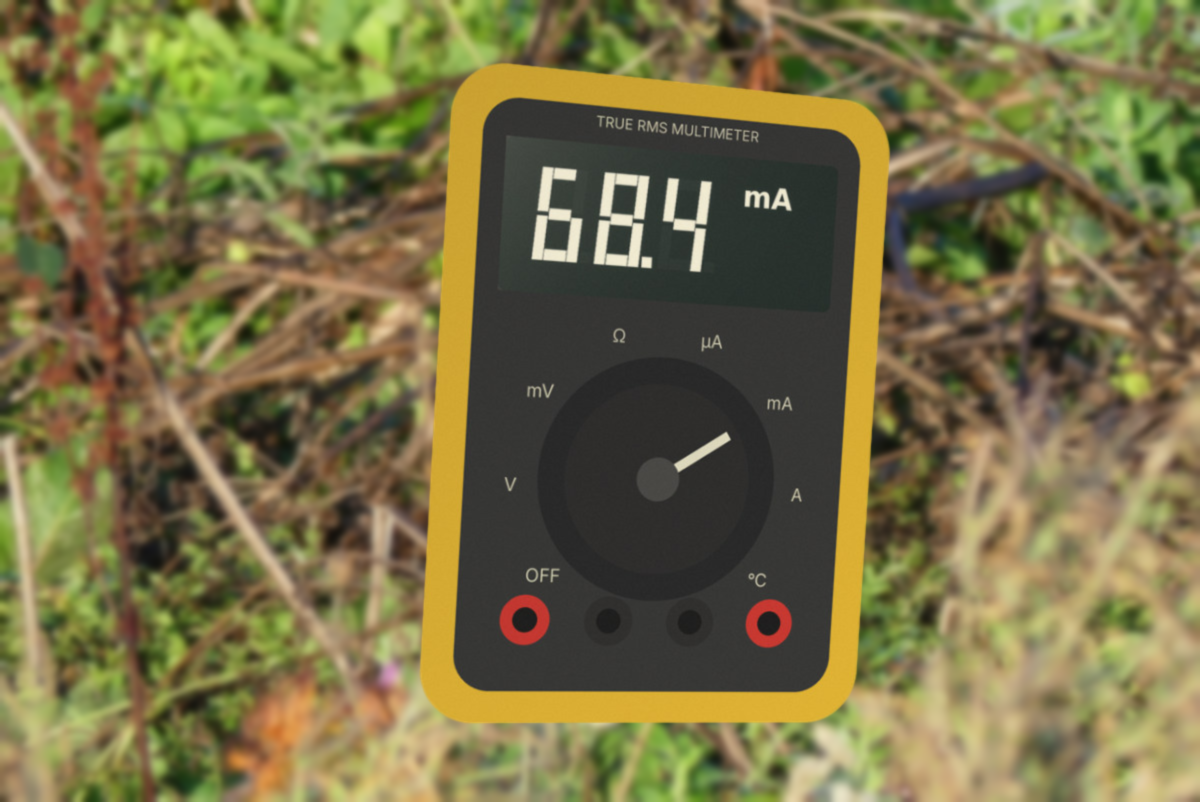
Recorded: 68.4mA
